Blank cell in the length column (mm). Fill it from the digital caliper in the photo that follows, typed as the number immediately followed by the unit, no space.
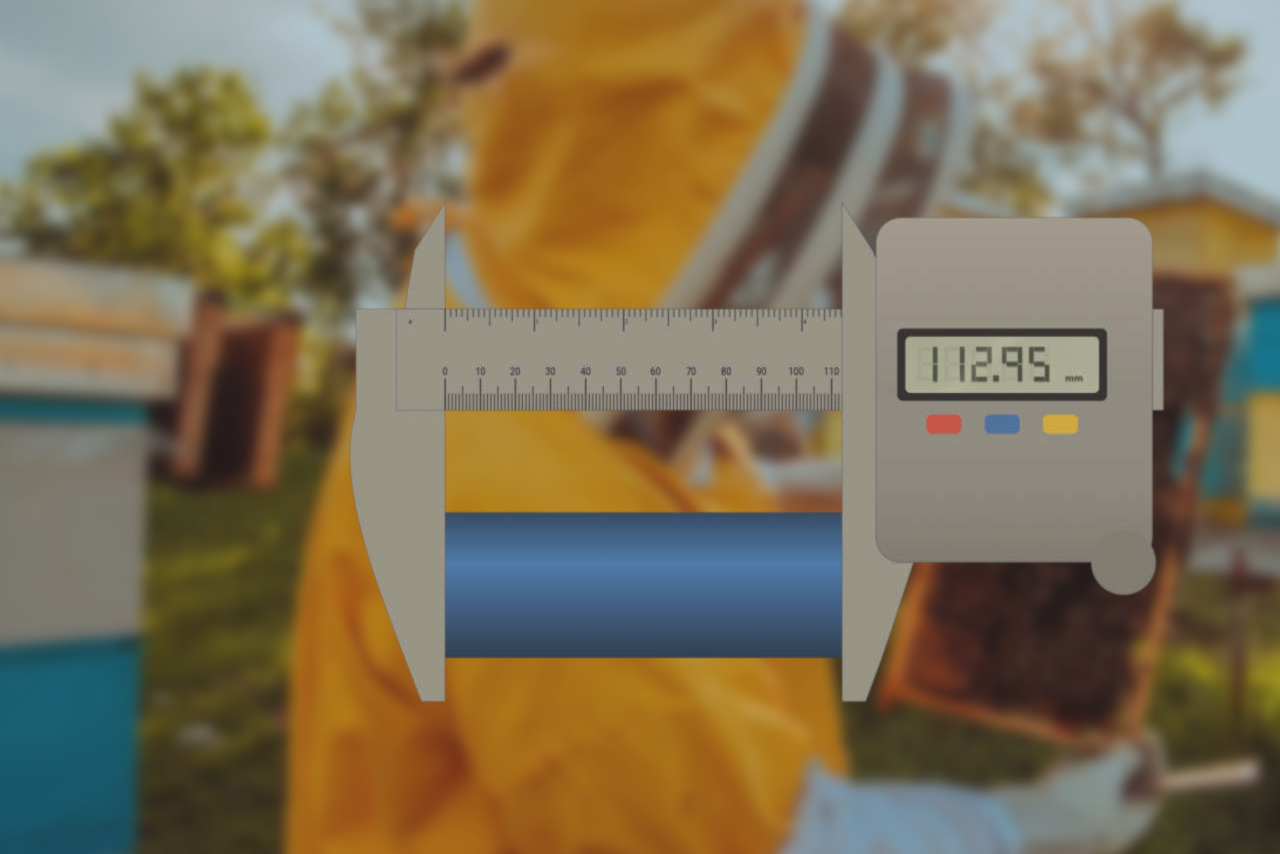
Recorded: 112.95mm
